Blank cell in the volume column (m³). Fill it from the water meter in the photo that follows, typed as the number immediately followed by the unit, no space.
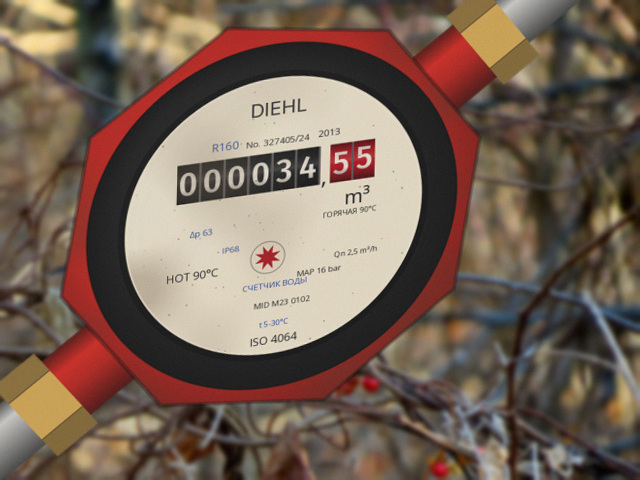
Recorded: 34.55m³
